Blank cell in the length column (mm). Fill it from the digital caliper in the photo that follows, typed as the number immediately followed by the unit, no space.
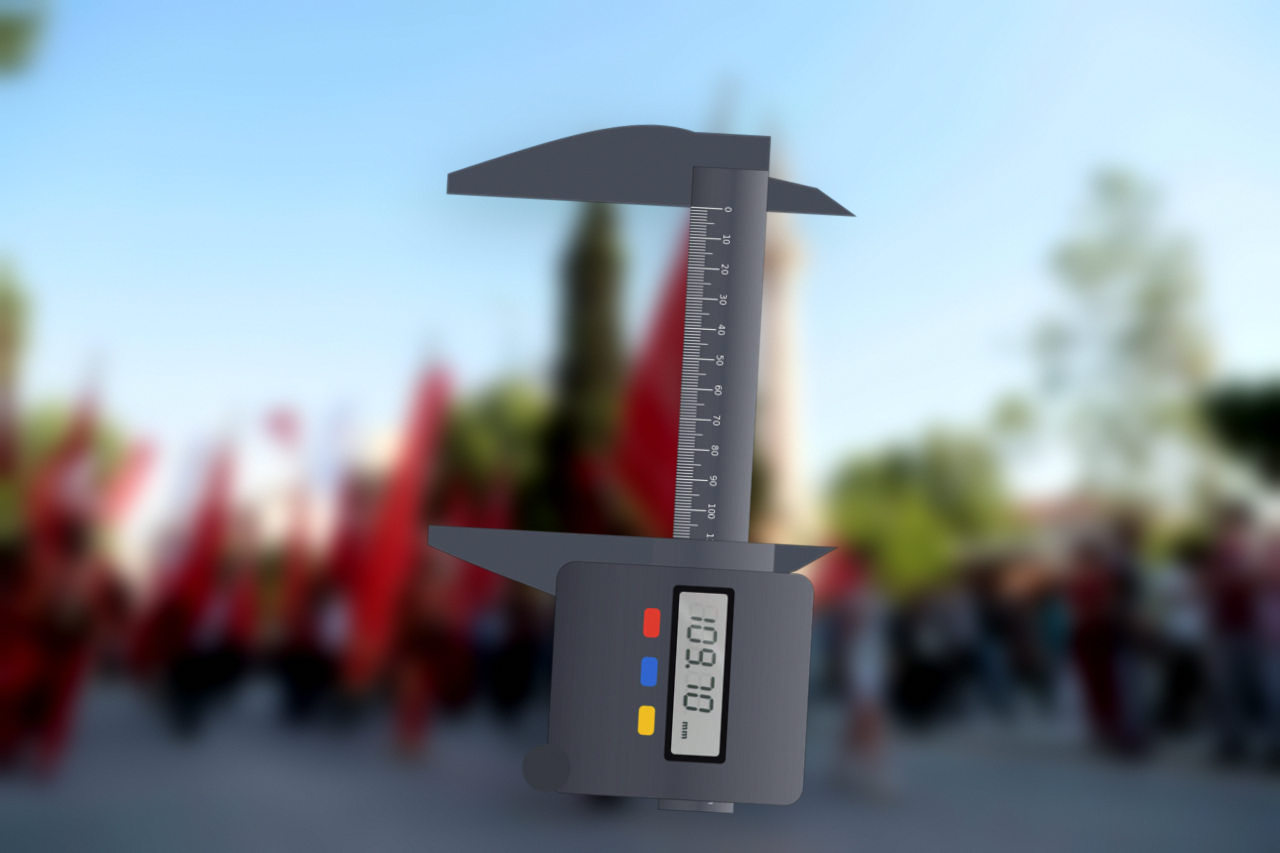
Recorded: 109.70mm
